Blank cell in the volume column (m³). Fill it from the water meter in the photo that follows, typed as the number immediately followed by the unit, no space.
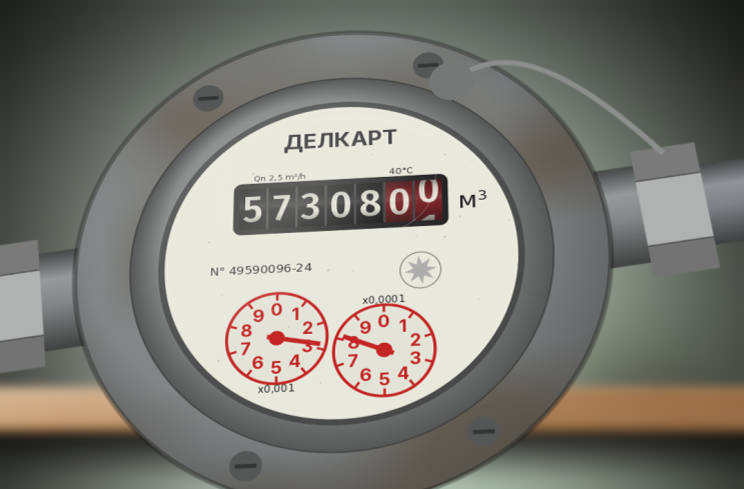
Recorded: 57308.0028m³
